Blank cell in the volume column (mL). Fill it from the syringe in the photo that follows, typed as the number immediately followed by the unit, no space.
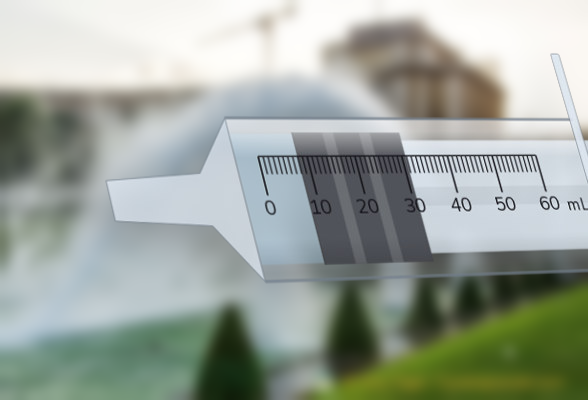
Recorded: 8mL
